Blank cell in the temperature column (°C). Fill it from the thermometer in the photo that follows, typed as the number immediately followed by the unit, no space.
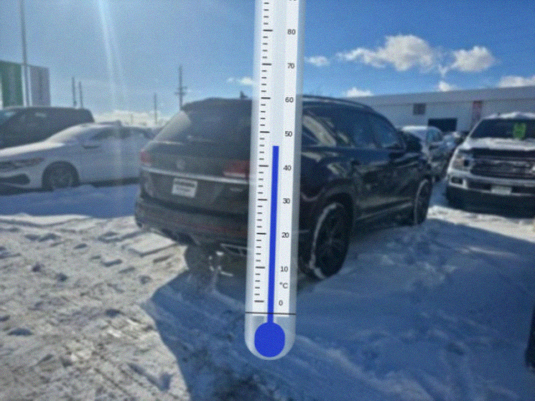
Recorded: 46°C
